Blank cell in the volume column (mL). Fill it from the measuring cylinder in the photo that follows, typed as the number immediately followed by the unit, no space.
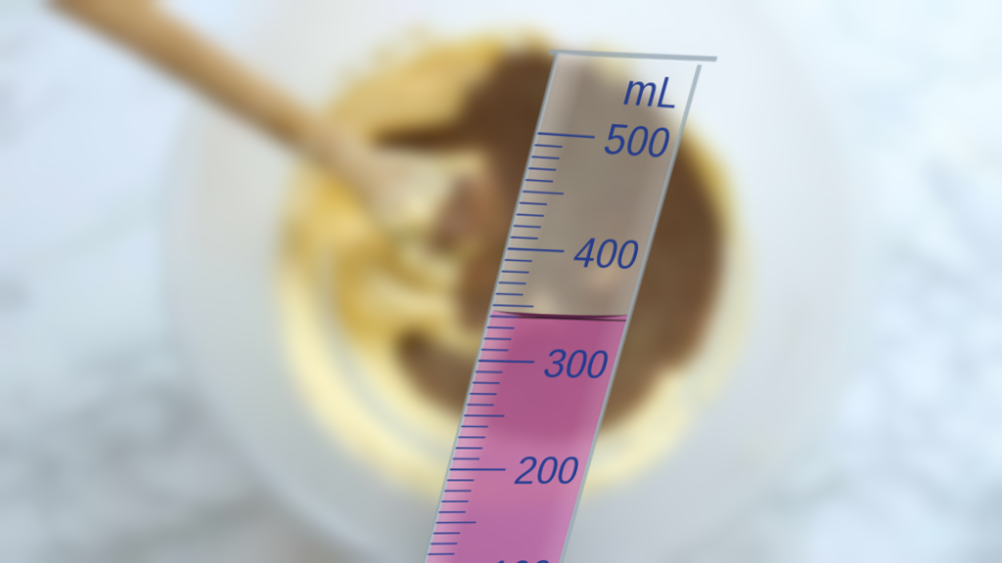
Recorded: 340mL
